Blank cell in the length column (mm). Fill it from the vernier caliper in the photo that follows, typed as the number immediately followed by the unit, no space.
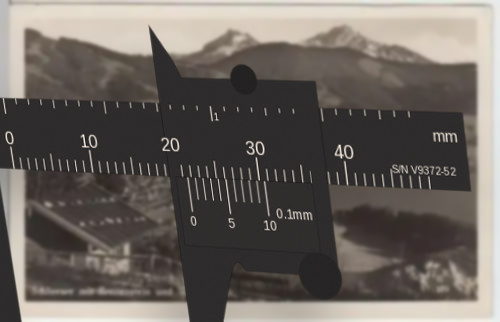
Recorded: 21.6mm
